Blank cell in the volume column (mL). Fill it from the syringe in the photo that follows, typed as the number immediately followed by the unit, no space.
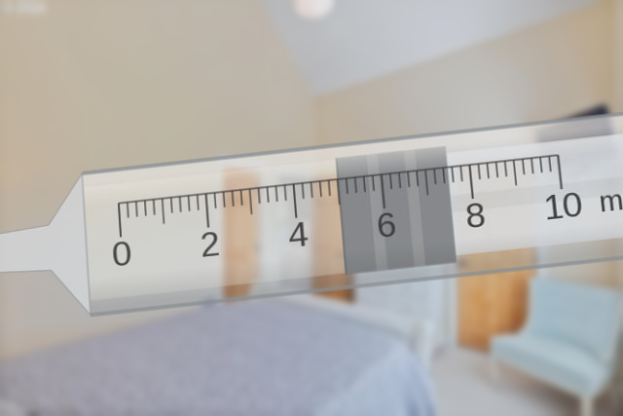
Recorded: 5mL
